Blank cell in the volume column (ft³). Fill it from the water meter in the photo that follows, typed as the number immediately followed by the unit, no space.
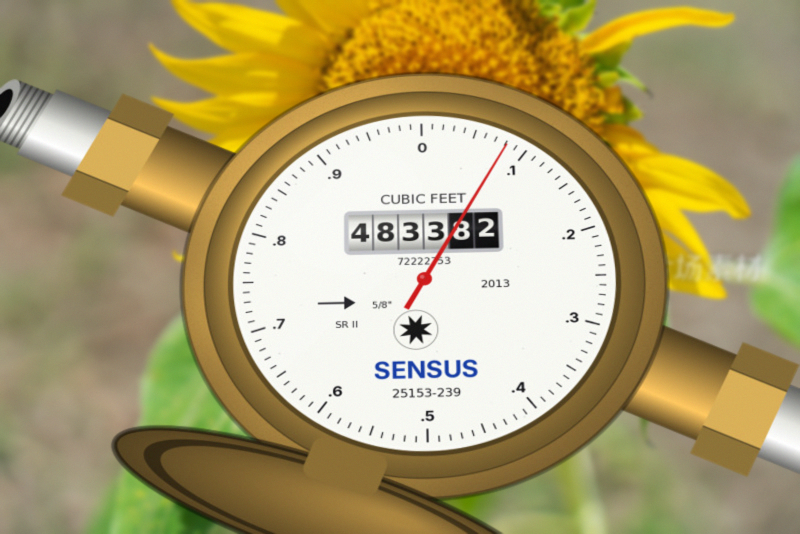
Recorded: 483382.08ft³
